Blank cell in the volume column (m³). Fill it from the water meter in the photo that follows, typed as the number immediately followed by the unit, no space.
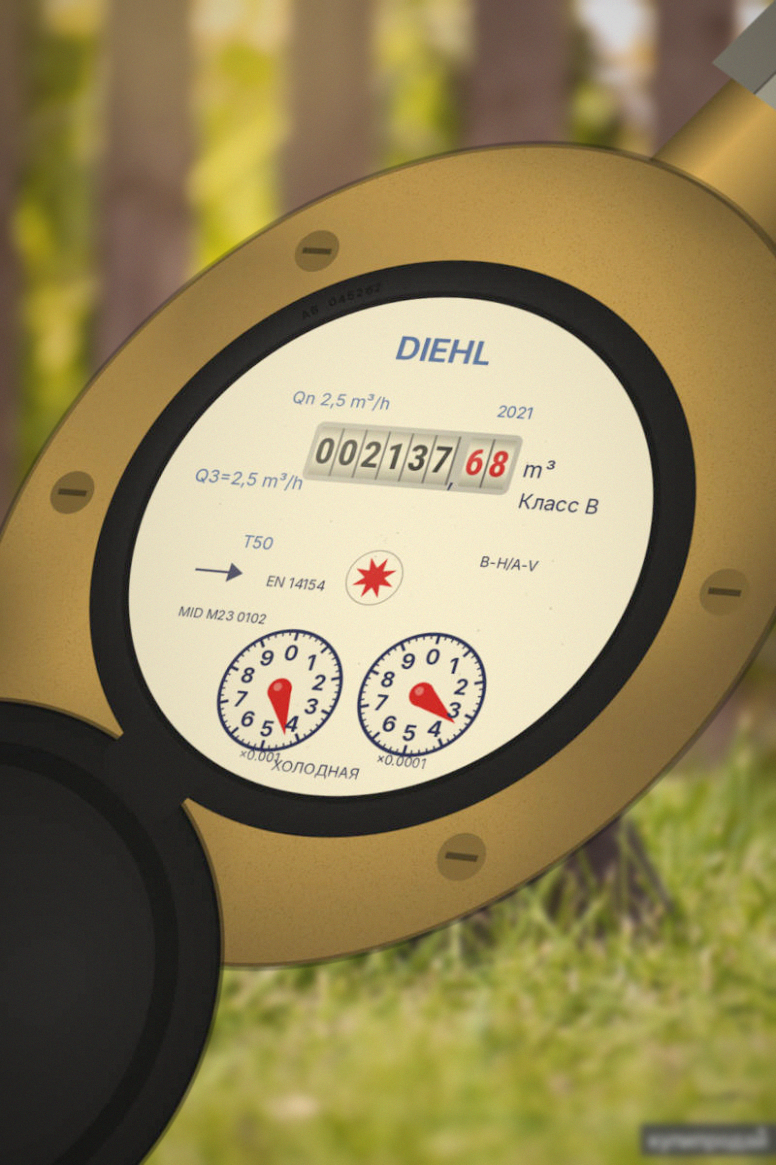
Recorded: 2137.6843m³
